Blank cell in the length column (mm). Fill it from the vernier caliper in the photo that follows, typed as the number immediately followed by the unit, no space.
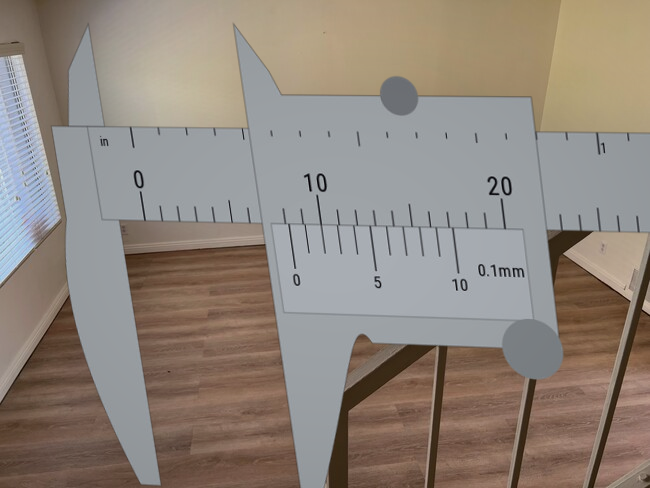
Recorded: 8.2mm
